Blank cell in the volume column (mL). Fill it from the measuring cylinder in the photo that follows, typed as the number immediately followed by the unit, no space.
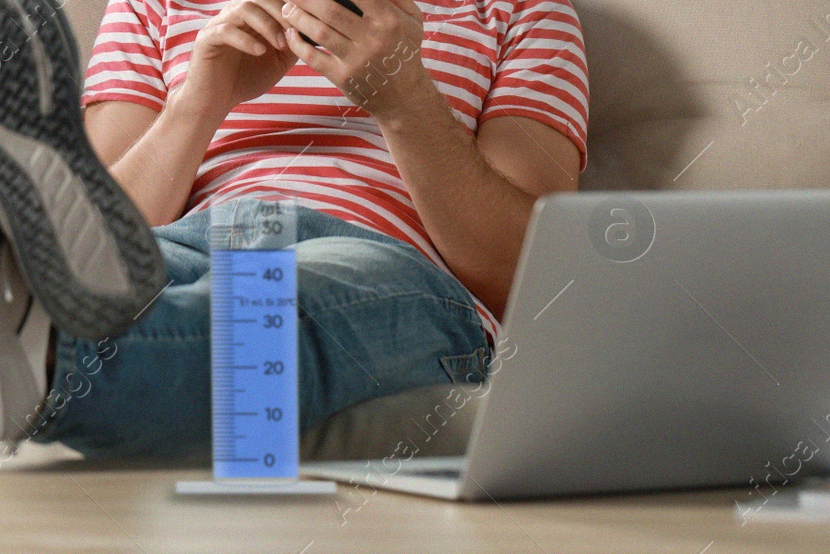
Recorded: 45mL
